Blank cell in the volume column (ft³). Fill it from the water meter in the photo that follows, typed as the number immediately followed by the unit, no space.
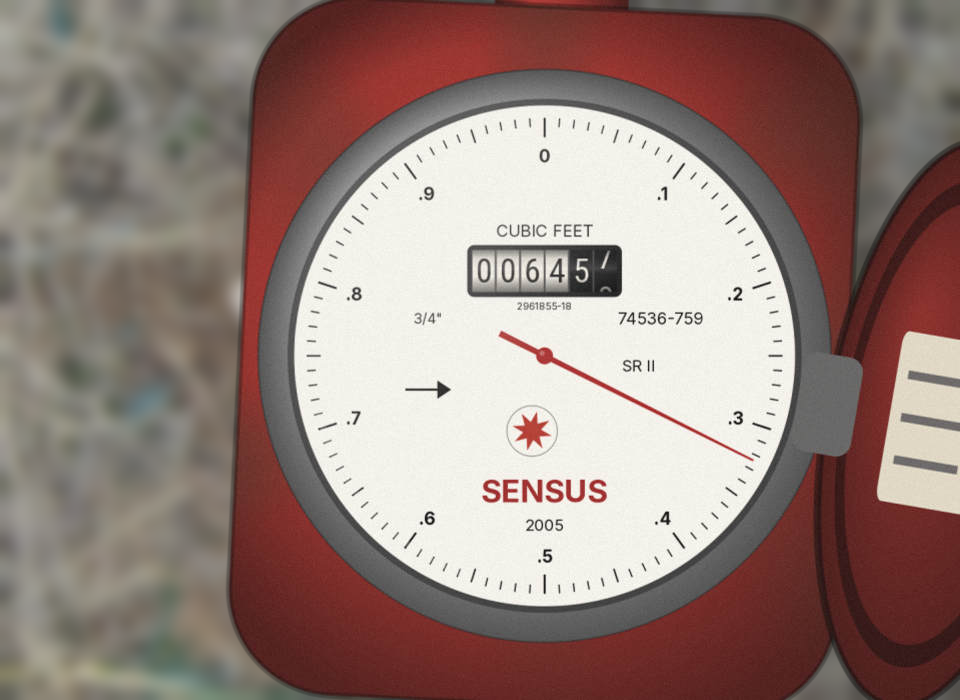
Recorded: 6457.32ft³
